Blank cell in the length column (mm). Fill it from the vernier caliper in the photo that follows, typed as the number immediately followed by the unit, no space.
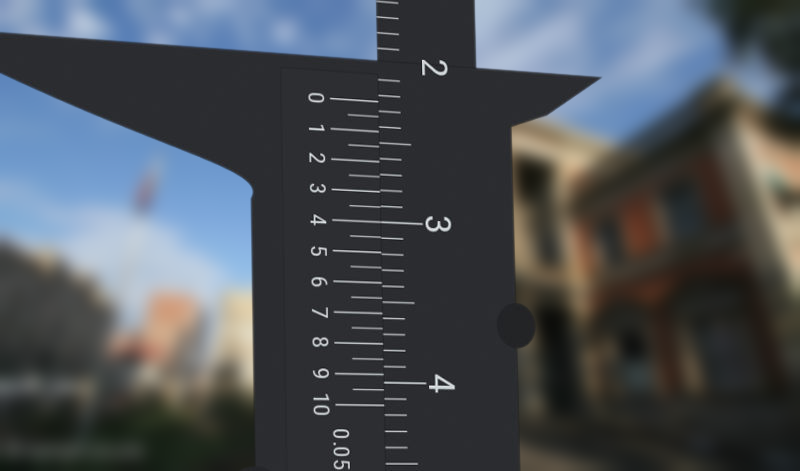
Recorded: 22.4mm
